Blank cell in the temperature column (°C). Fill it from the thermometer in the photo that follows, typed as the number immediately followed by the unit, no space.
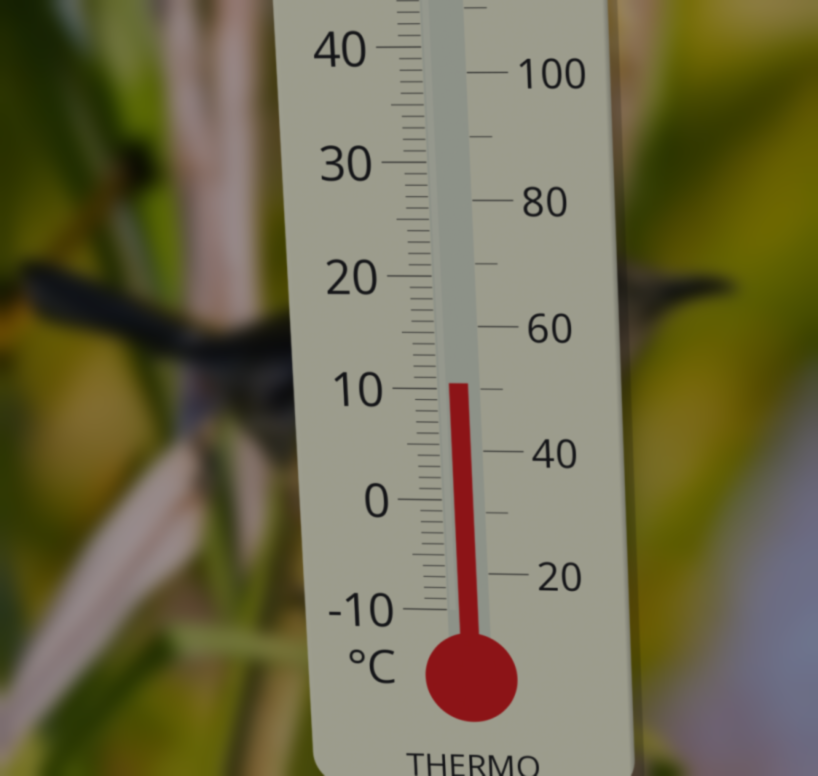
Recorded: 10.5°C
